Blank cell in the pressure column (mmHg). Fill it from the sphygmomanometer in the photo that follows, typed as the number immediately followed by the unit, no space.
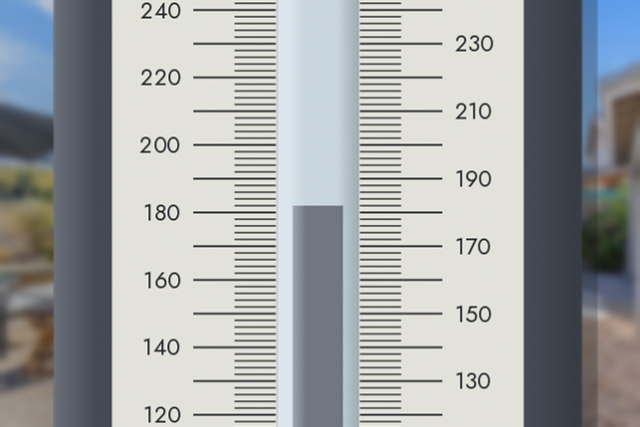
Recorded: 182mmHg
